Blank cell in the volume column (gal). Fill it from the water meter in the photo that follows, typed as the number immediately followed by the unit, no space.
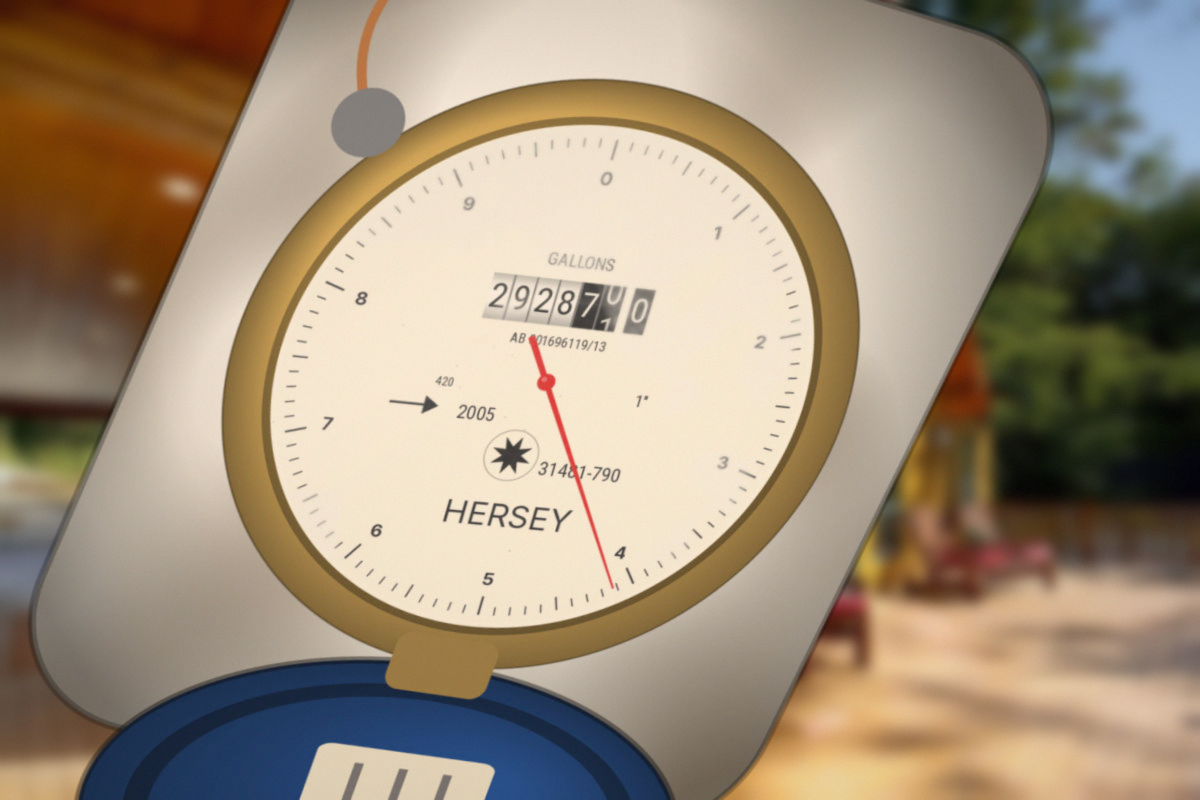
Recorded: 2928704.1gal
